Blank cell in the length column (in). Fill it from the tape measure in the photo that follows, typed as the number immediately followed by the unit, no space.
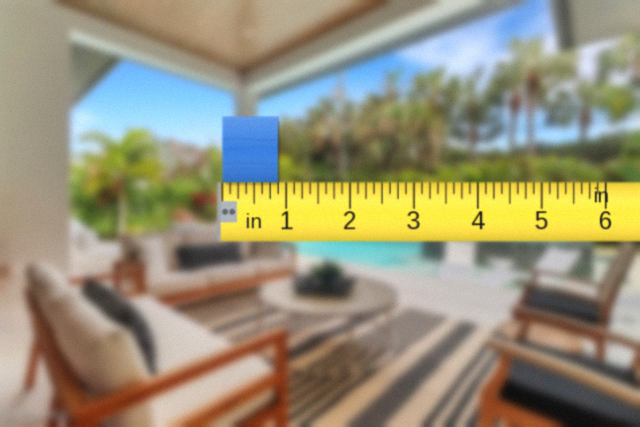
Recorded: 0.875in
